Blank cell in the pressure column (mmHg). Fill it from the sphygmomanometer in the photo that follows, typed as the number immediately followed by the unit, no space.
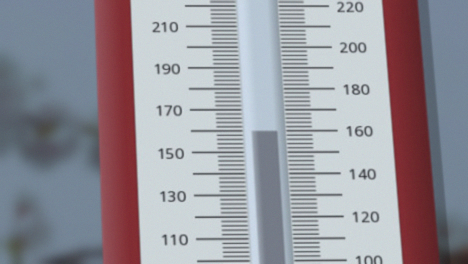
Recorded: 160mmHg
